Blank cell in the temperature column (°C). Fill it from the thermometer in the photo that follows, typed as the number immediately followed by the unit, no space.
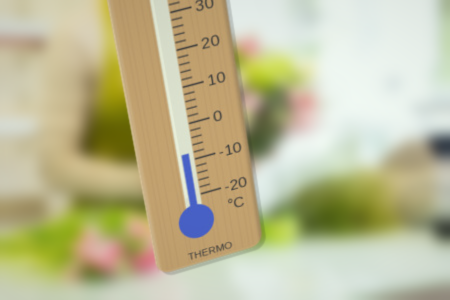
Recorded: -8°C
